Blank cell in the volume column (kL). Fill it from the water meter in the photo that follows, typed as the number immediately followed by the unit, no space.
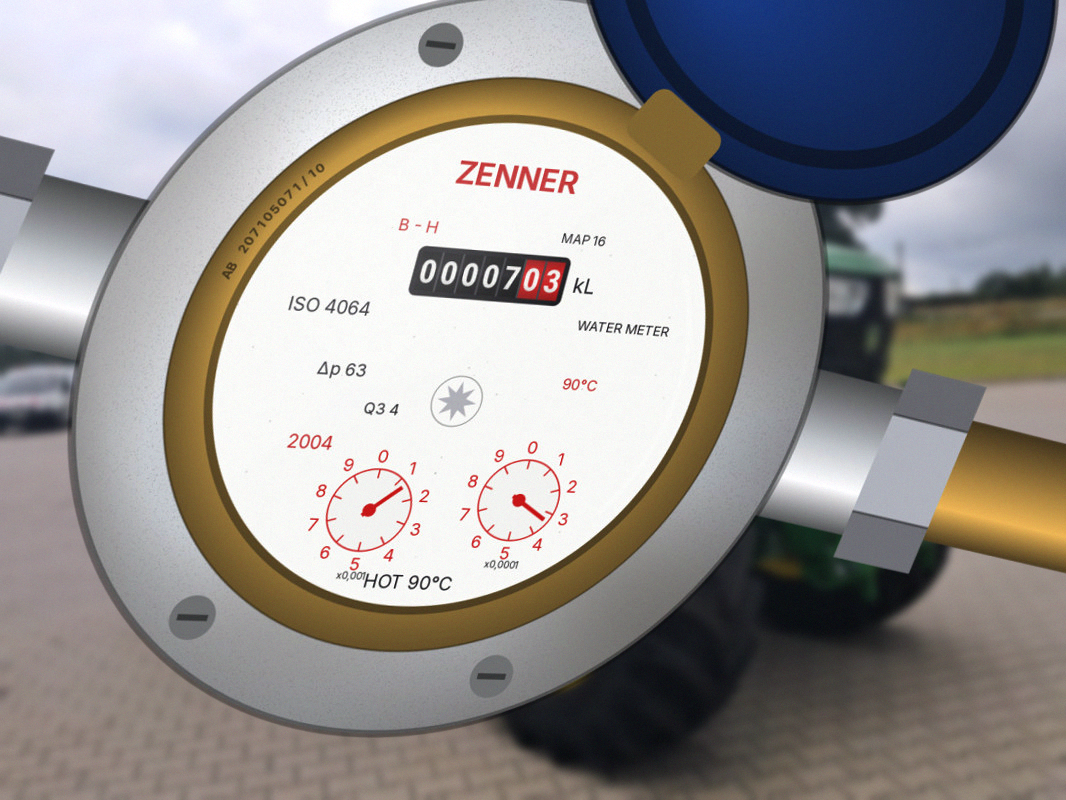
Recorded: 7.0313kL
